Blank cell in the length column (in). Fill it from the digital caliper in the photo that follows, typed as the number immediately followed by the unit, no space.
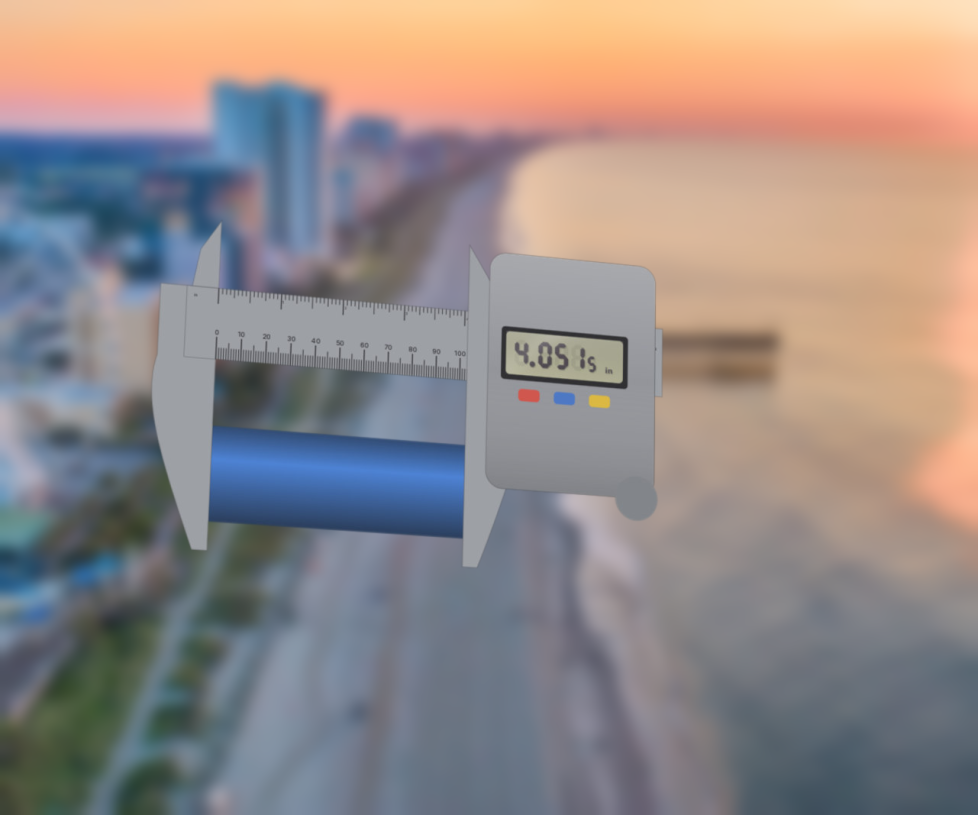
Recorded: 4.0515in
